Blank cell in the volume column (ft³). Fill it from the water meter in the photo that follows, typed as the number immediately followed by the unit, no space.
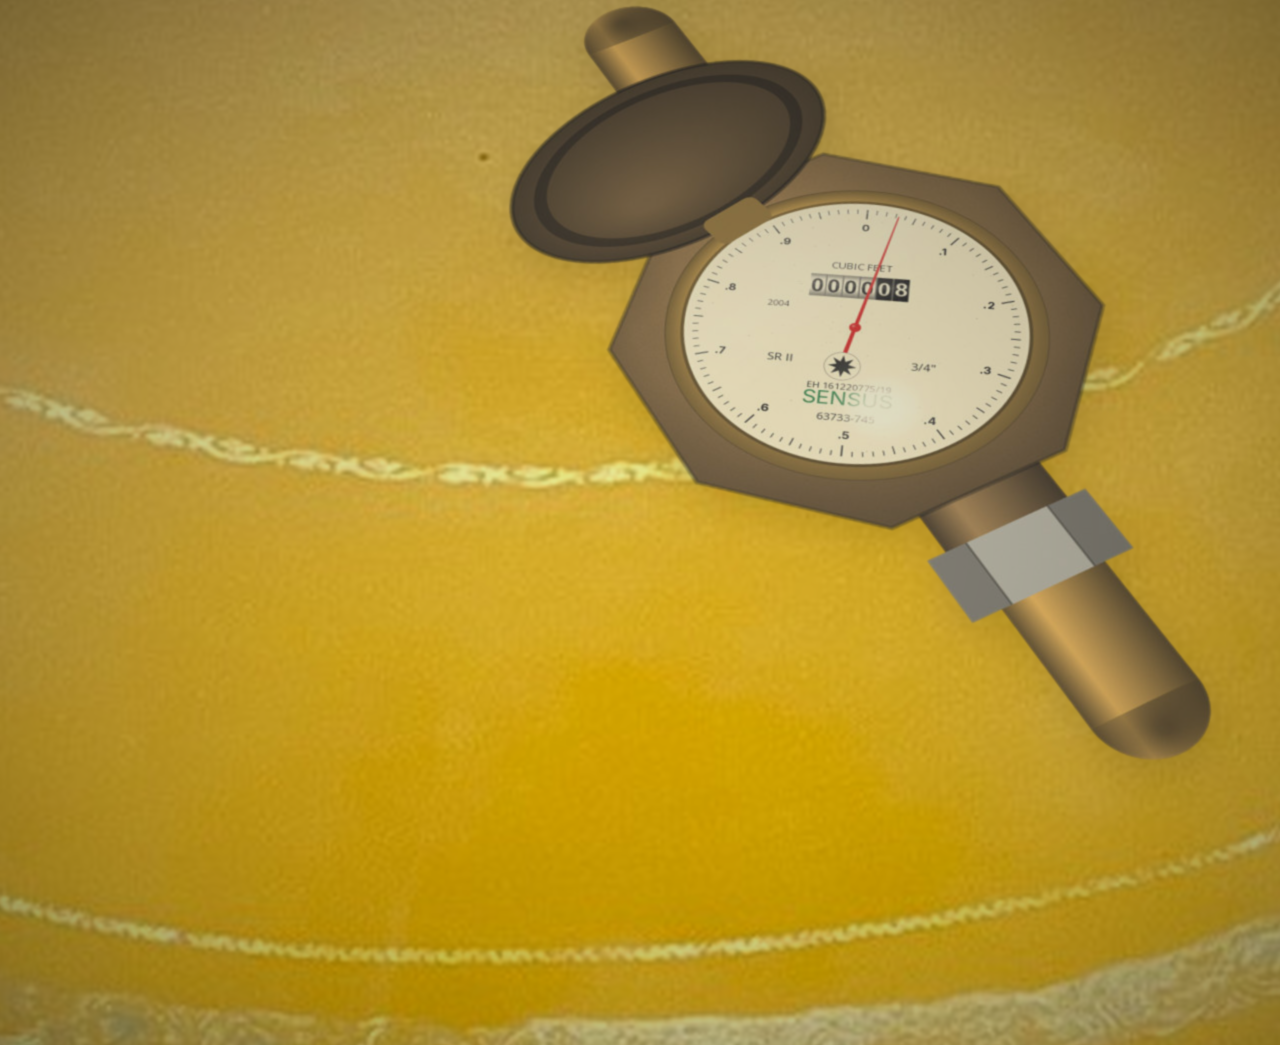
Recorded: 8.03ft³
